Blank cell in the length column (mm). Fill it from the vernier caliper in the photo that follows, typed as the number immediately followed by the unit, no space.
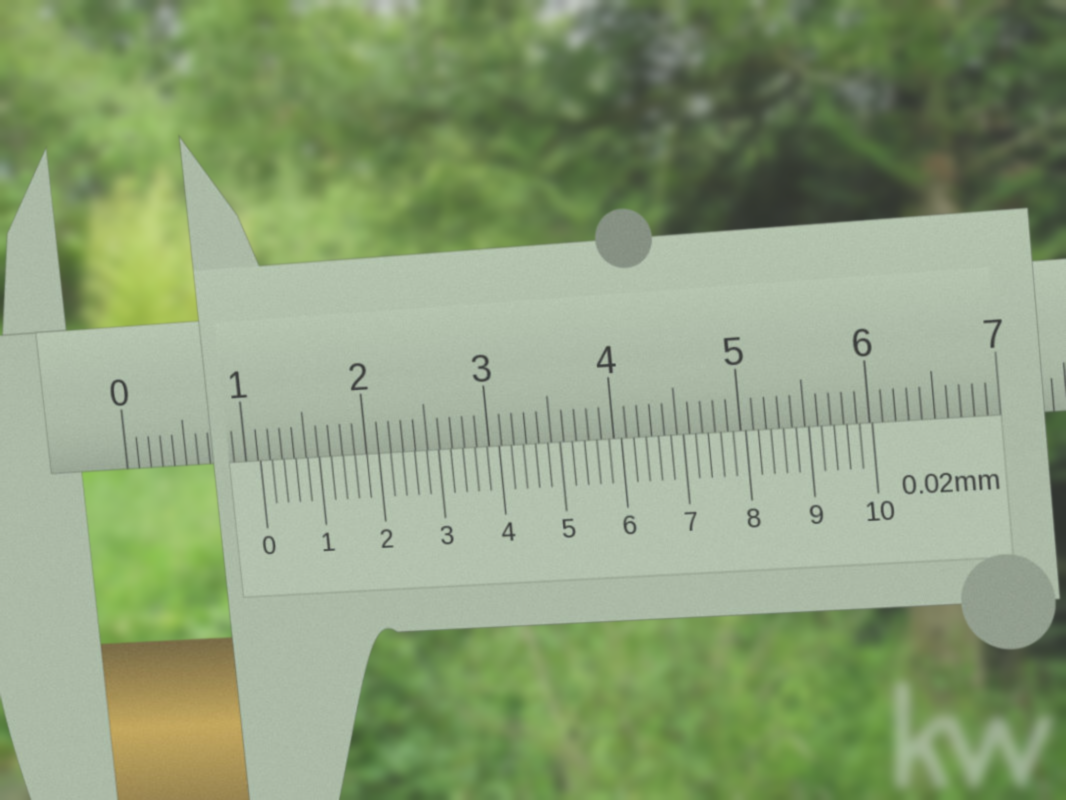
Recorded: 11.2mm
